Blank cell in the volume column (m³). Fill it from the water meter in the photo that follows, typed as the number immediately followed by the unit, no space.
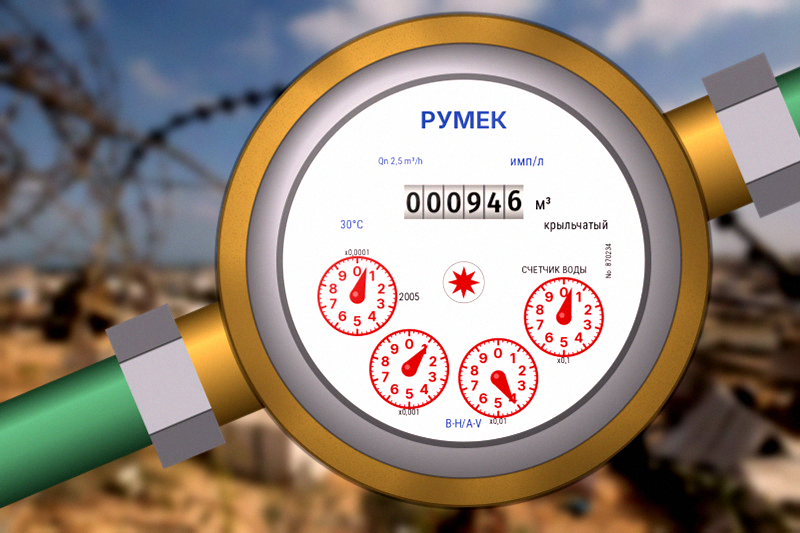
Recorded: 946.0410m³
